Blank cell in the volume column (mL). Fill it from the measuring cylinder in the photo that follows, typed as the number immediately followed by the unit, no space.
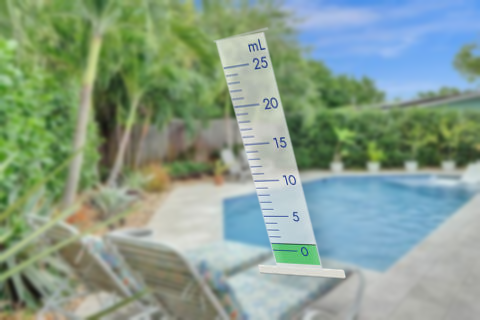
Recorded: 1mL
